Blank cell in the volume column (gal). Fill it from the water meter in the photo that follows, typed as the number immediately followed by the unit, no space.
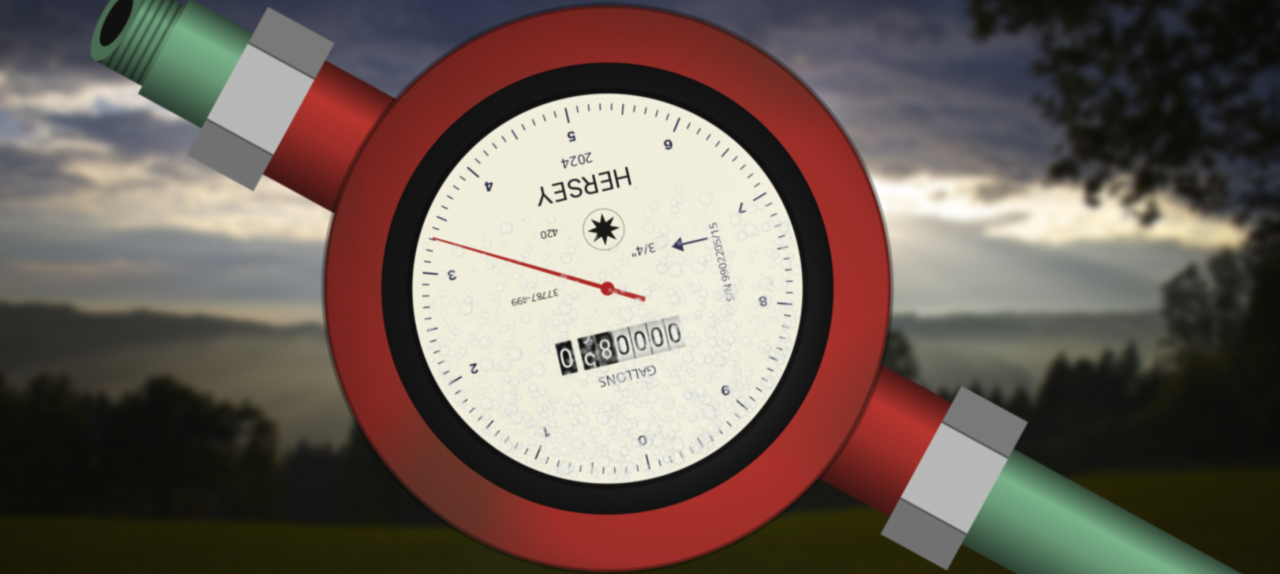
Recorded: 853.3gal
